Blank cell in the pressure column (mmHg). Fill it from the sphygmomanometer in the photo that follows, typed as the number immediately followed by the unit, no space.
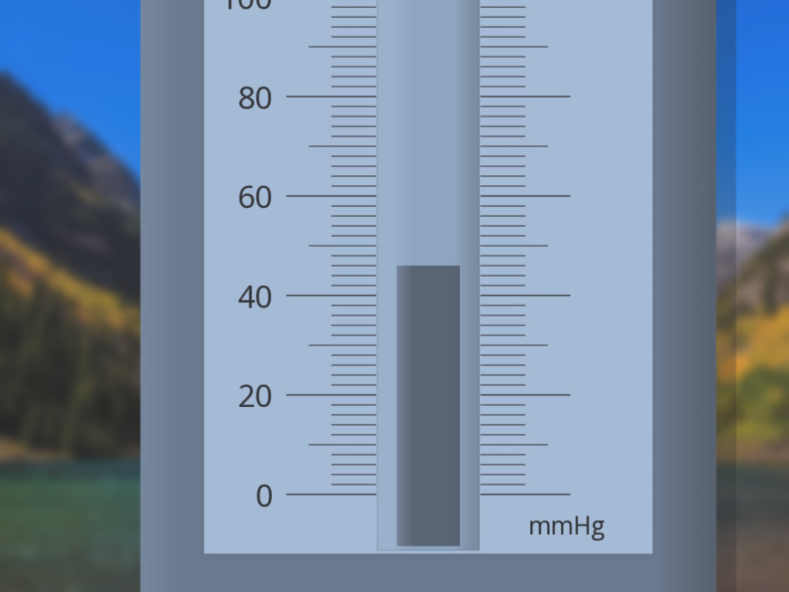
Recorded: 46mmHg
